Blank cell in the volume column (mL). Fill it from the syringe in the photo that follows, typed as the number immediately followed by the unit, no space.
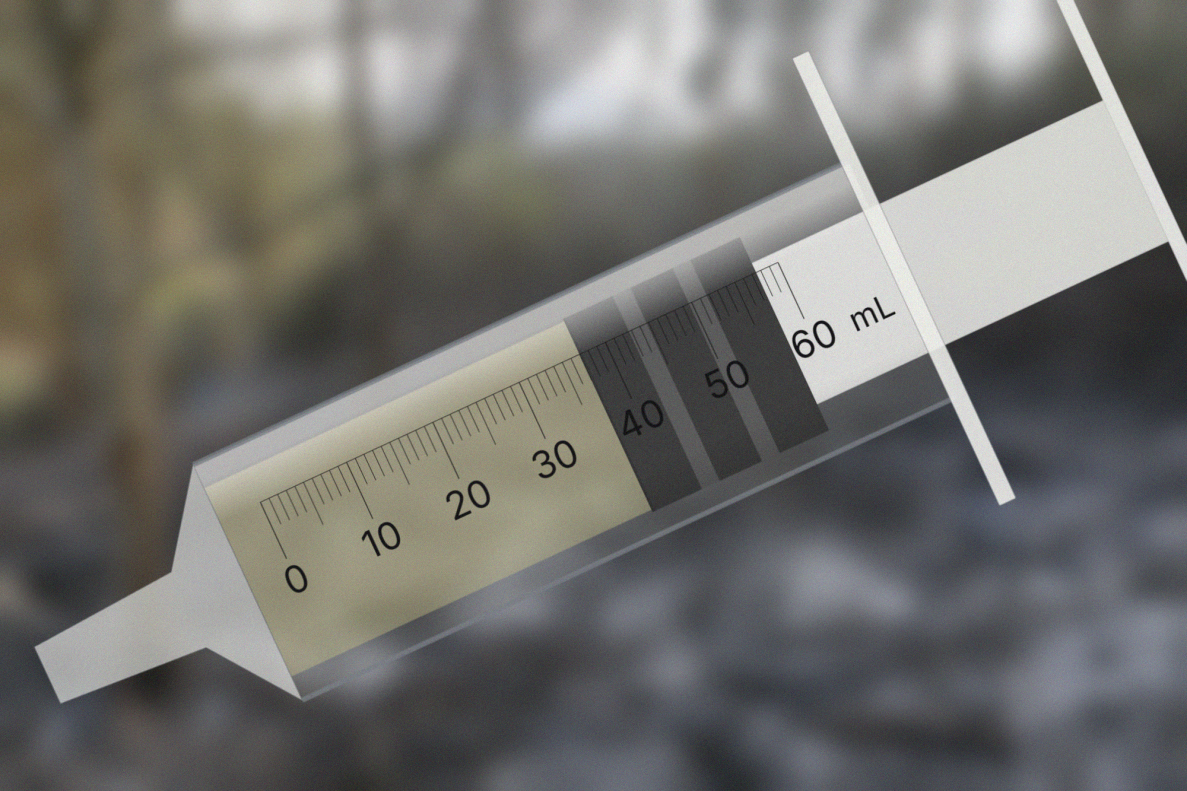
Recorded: 37mL
